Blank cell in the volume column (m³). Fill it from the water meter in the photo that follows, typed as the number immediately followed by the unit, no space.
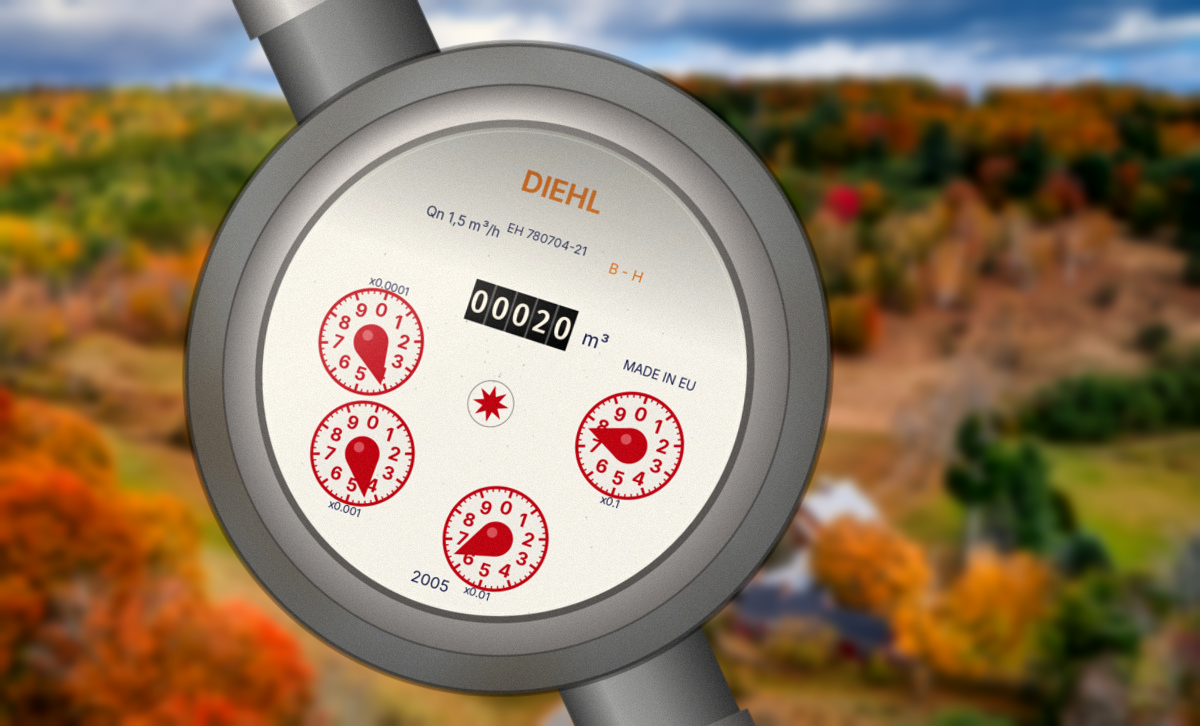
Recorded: 20.7644m³
